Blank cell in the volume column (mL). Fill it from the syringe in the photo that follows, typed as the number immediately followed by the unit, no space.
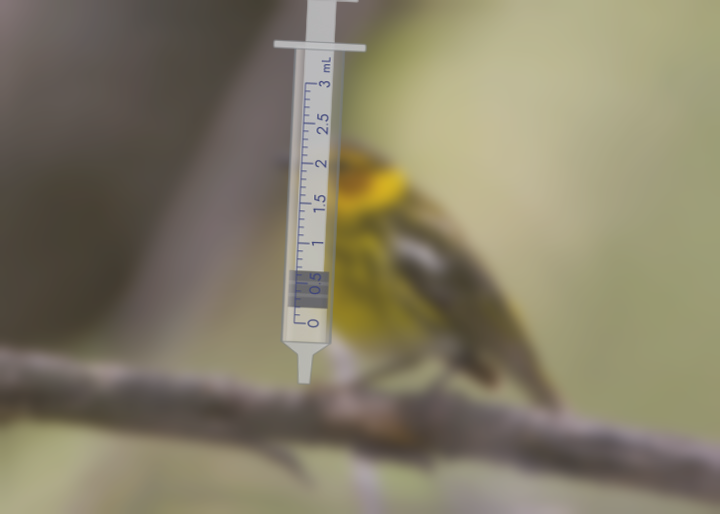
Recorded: 0.2mL
